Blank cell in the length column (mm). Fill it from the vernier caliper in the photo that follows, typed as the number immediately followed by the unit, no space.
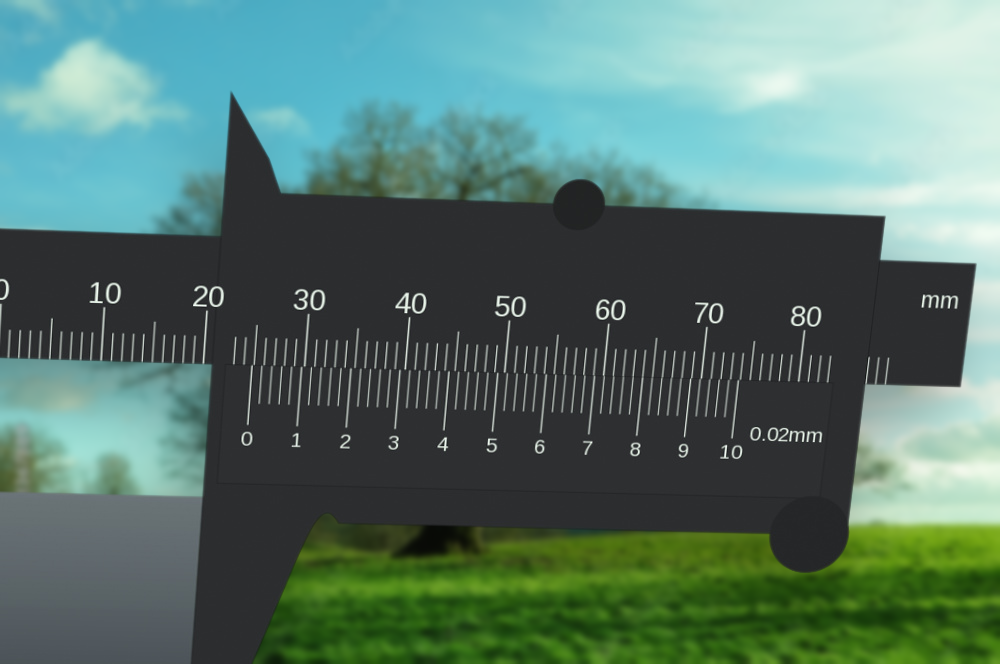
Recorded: 24.8mm
